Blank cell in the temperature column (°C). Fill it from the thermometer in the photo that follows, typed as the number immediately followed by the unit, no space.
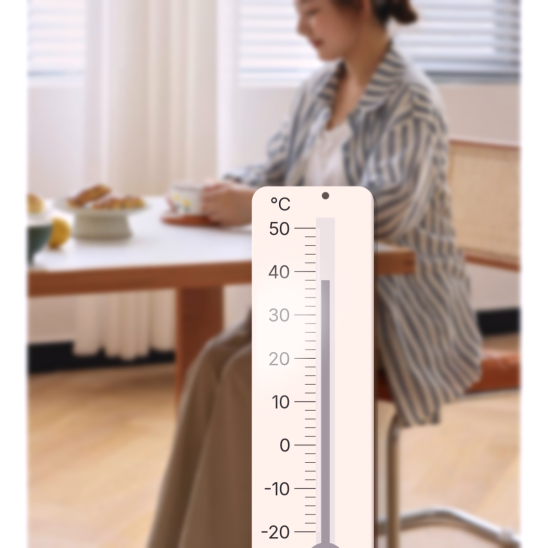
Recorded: 38°C
